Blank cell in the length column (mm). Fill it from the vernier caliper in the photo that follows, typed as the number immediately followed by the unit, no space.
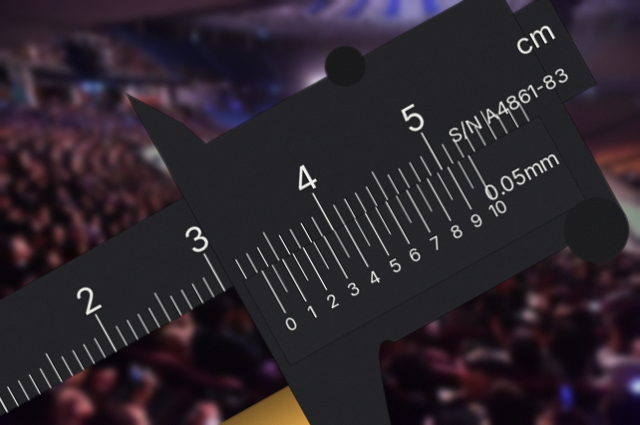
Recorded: 33.4mm
